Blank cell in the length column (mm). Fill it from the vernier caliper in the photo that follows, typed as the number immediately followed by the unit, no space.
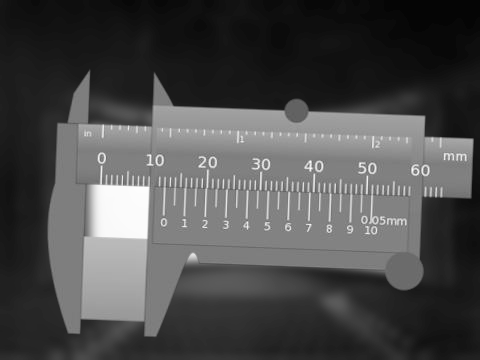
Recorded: 12.0mm
